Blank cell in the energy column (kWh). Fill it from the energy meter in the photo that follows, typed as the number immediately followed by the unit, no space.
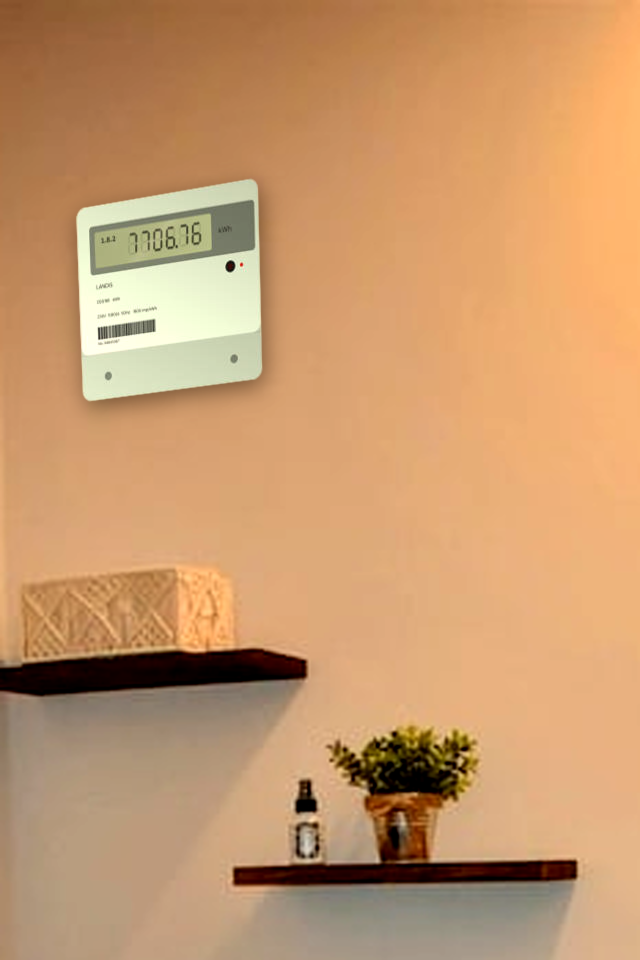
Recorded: 7706.76kWh
